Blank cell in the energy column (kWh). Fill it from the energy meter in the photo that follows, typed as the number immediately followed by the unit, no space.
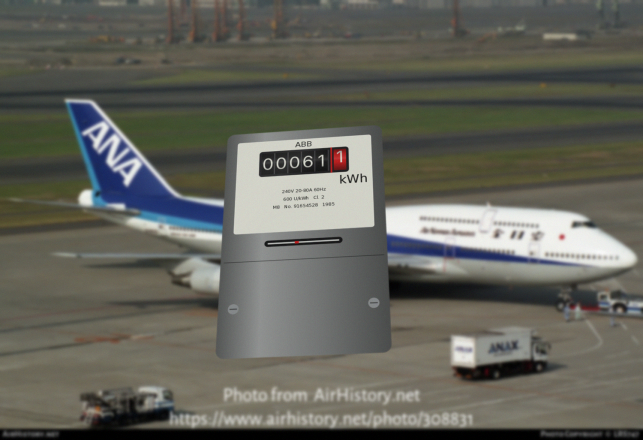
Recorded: 61.1kWh
